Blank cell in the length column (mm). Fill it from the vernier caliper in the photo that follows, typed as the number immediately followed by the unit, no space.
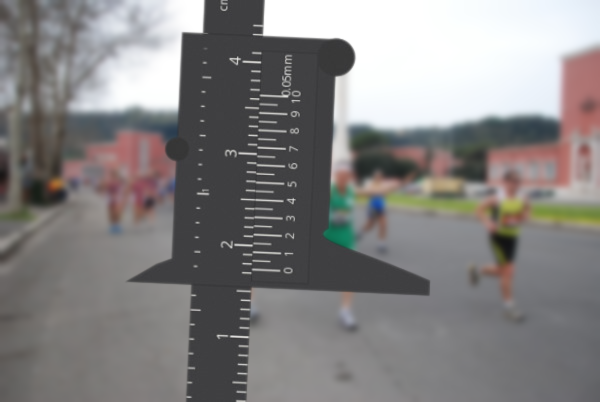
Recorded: 17.4mm
